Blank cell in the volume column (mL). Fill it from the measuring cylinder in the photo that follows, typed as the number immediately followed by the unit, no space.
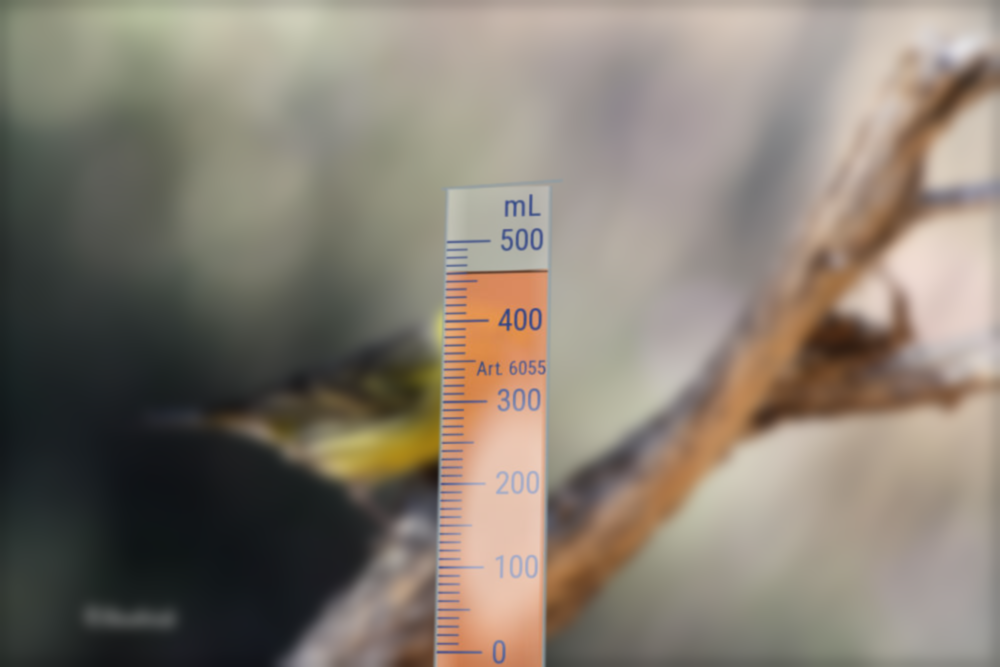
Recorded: 460mL
